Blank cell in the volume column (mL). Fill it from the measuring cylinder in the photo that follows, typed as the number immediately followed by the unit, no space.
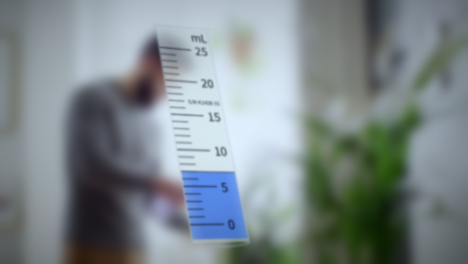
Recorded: 7mL
